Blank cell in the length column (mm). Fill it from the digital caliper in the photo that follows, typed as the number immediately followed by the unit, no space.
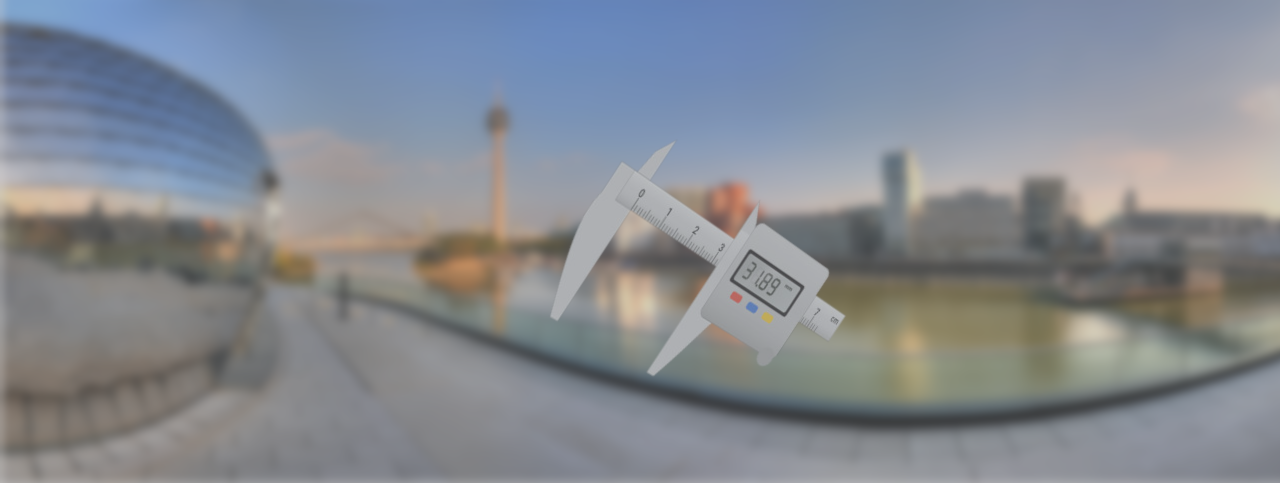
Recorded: 31.89mm
